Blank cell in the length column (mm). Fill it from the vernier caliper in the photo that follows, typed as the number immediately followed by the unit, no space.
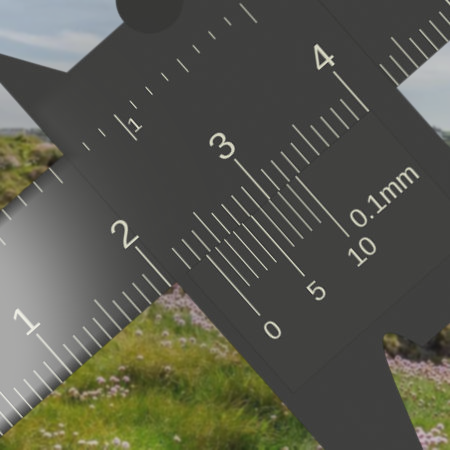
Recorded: 23.6mm
